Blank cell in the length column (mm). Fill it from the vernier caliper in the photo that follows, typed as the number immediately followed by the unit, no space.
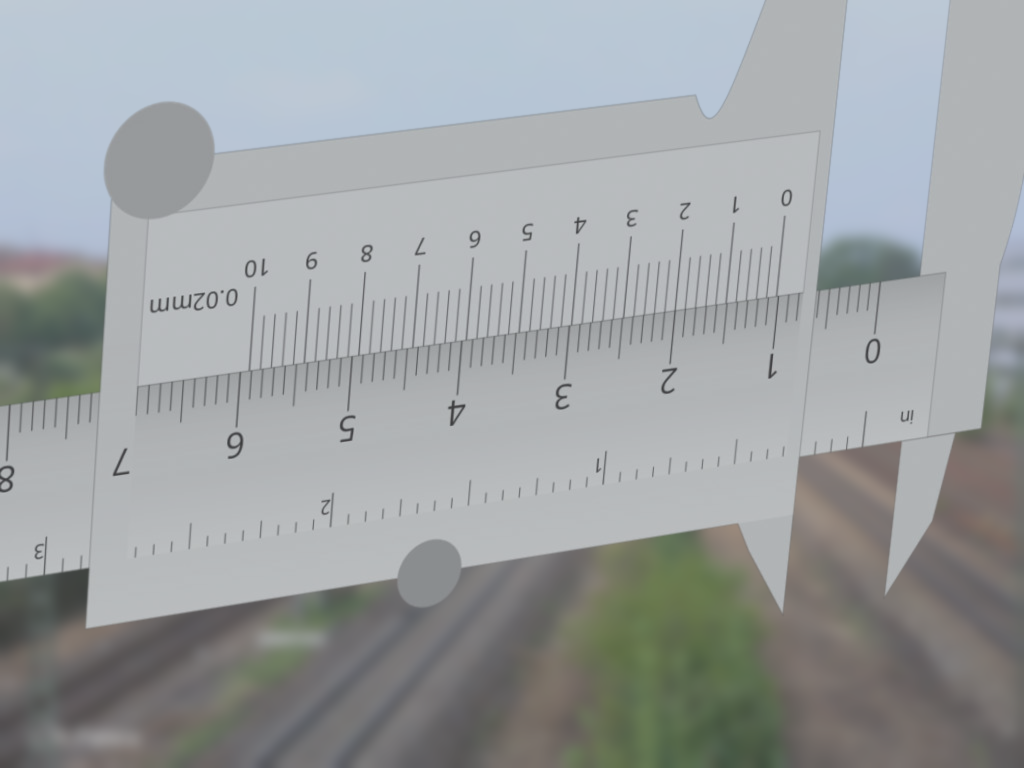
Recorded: 10.2mm
